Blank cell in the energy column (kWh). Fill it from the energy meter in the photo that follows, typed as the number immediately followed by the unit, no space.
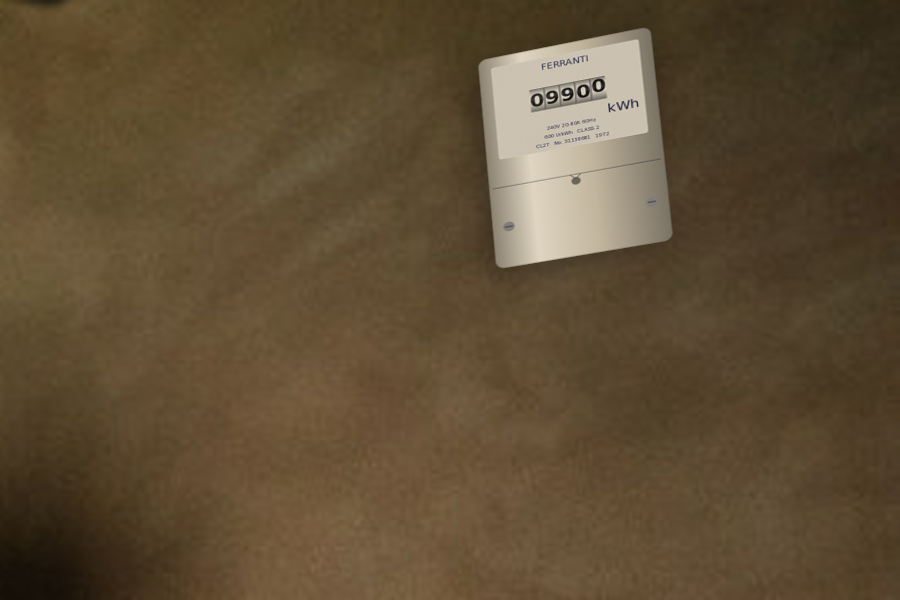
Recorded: 9900kWh
